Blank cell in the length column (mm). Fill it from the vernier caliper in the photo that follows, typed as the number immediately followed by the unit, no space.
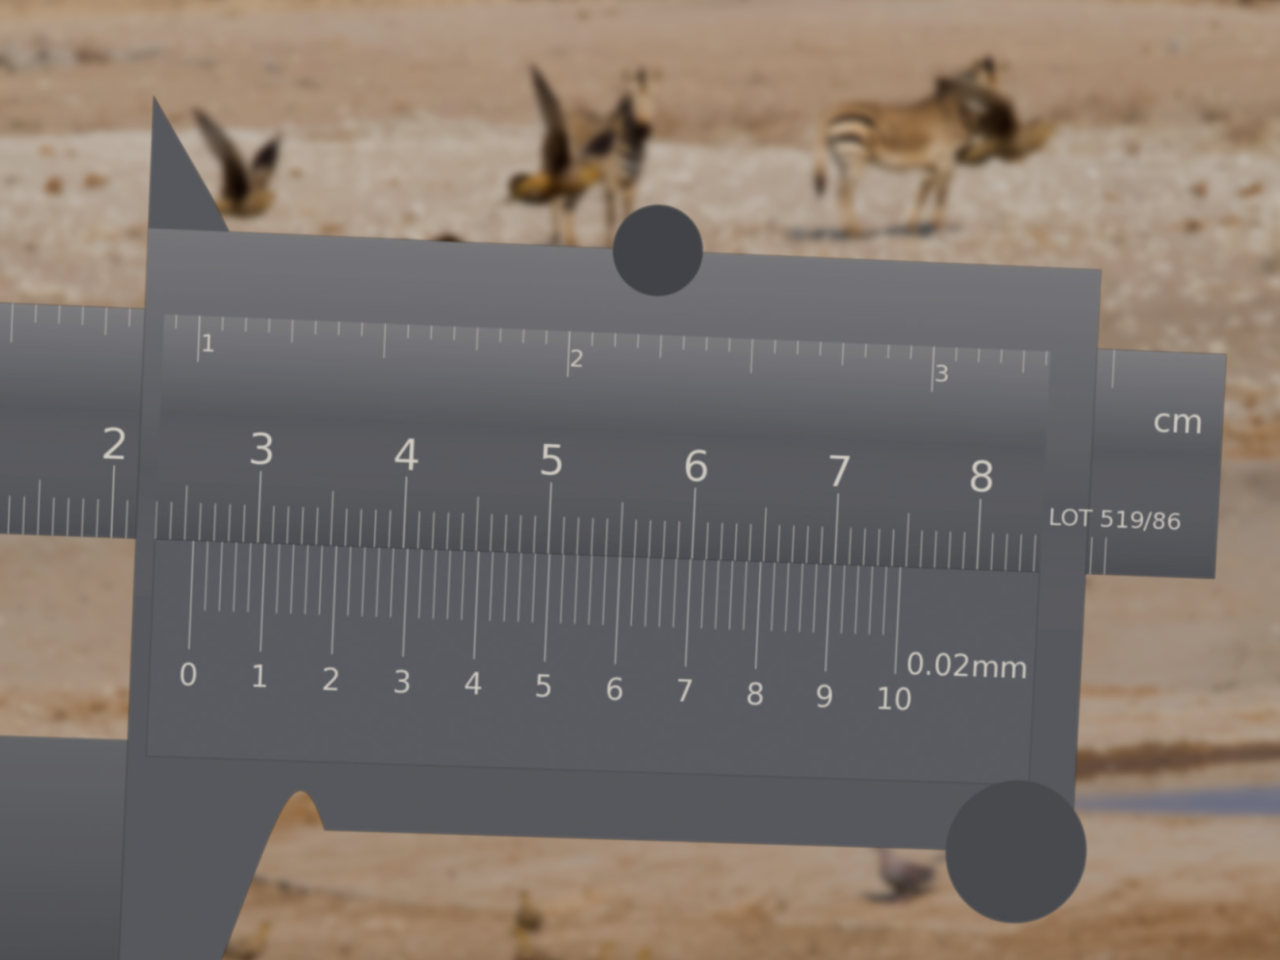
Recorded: 25.6mm
